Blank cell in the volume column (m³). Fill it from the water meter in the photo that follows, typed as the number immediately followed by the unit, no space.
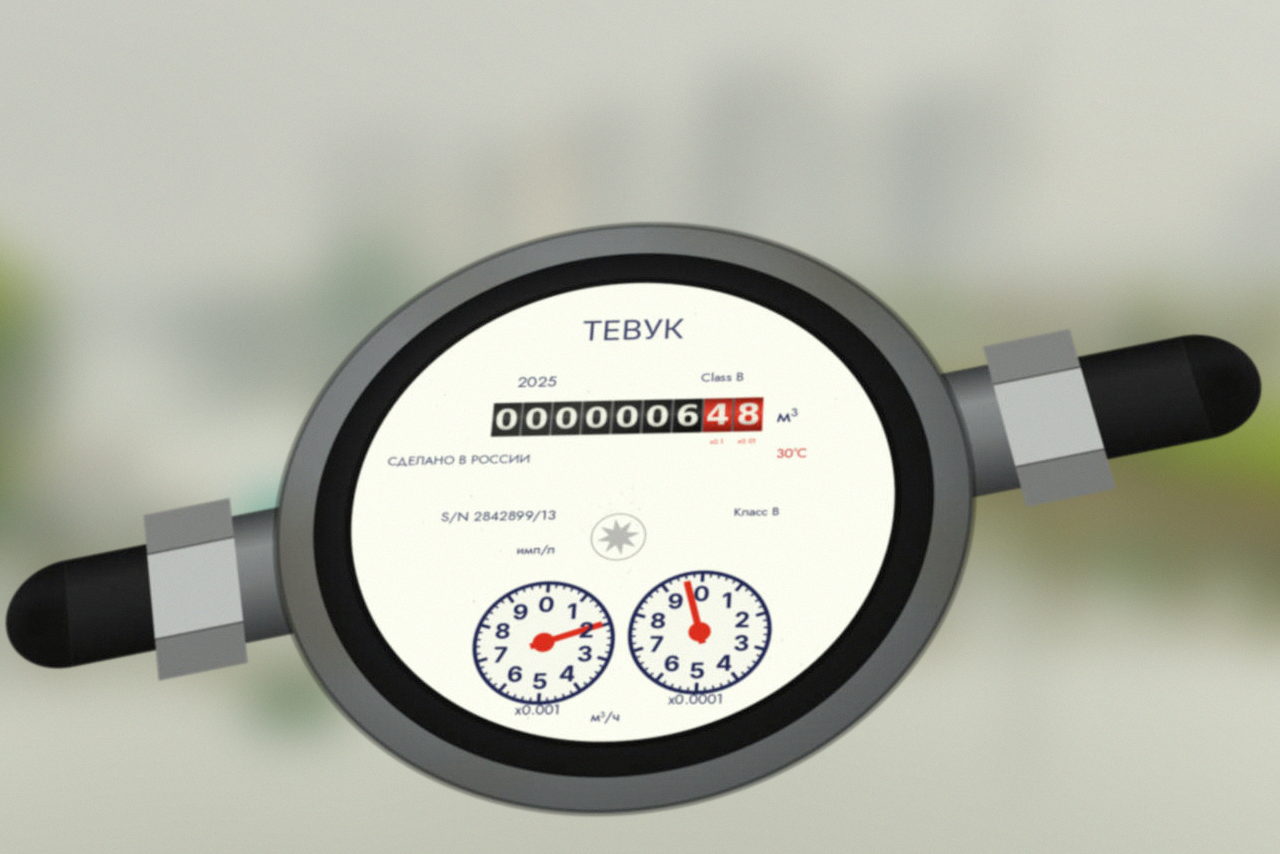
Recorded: 6.4819m³
